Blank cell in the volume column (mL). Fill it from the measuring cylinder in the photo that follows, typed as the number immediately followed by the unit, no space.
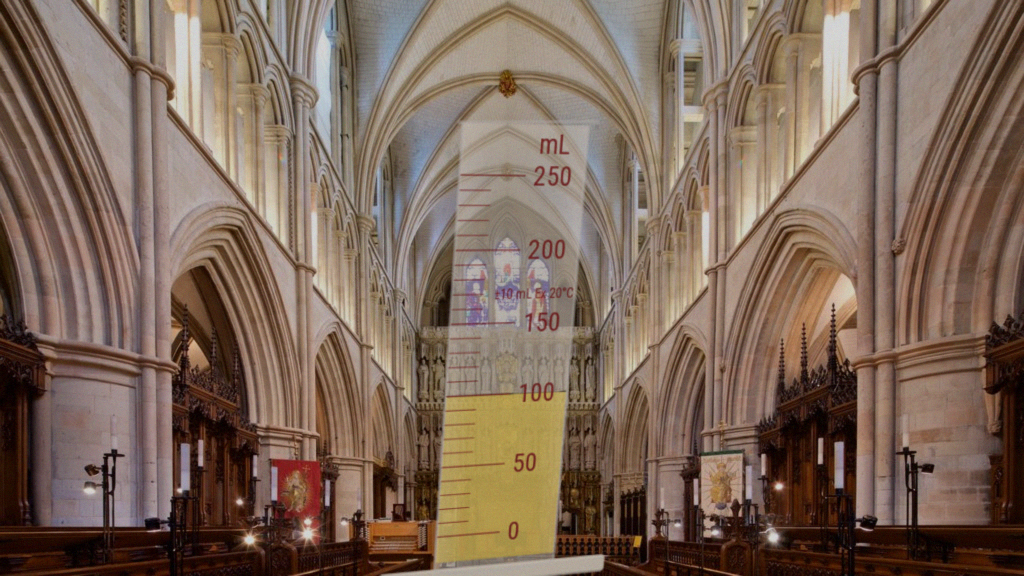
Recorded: 100mL
